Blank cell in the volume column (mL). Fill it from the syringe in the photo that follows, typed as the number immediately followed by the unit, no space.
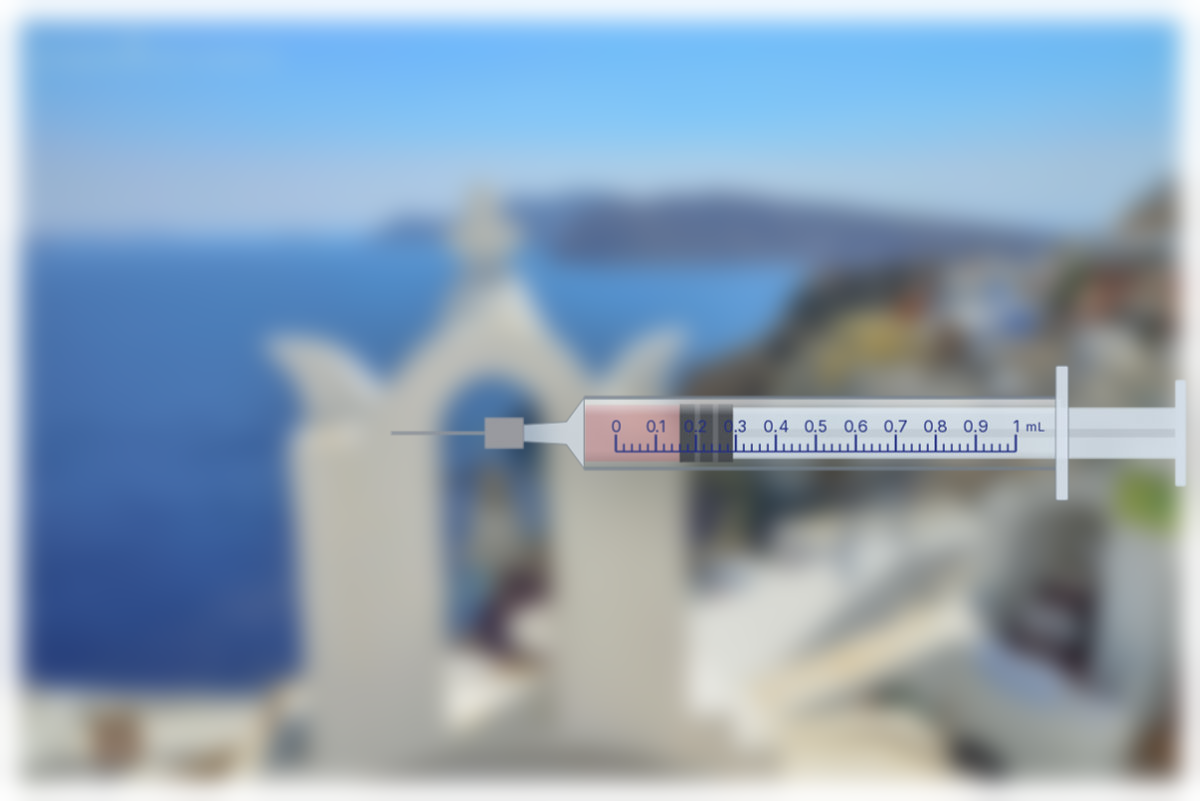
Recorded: 0.16mL
